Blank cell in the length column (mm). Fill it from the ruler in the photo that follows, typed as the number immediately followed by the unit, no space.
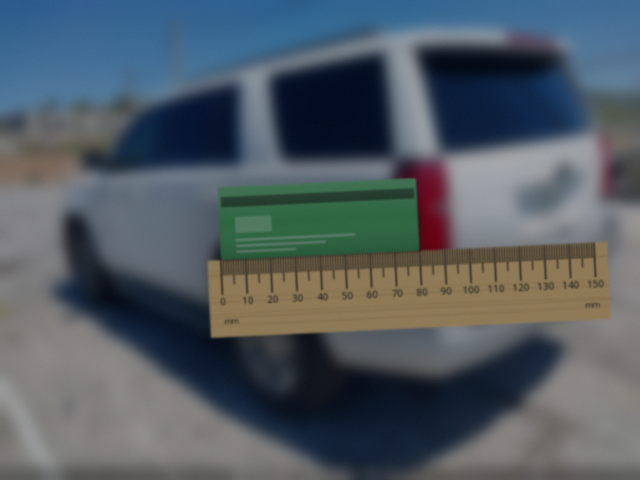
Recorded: 80mm
